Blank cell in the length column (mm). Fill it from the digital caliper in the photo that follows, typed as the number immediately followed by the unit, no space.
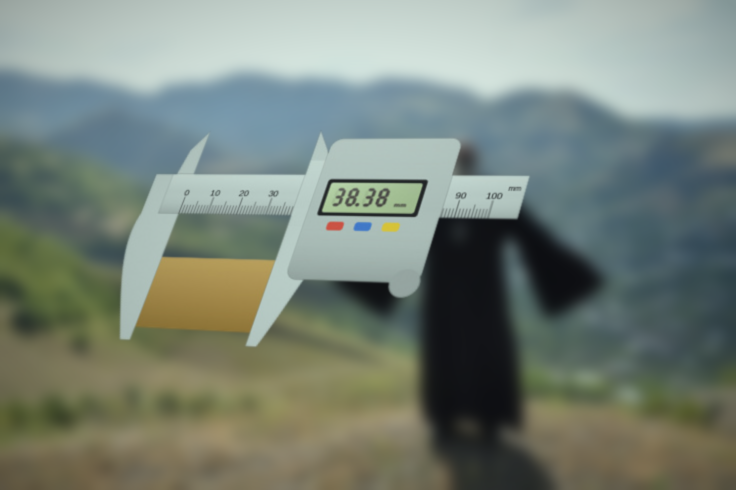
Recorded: 38.38mm
